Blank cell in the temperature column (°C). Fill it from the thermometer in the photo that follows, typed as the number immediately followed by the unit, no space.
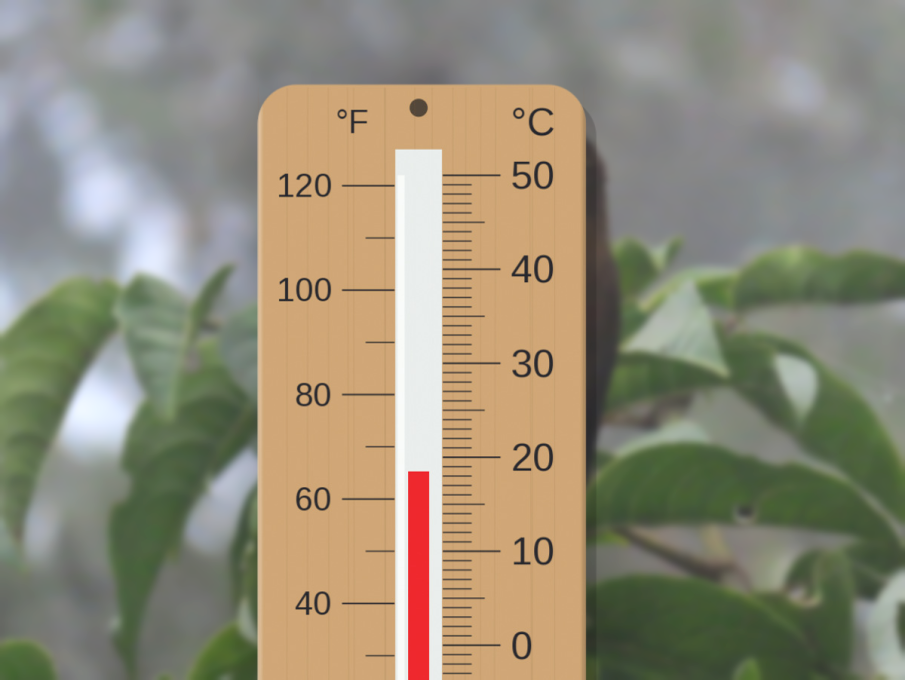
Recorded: 18.5°C
